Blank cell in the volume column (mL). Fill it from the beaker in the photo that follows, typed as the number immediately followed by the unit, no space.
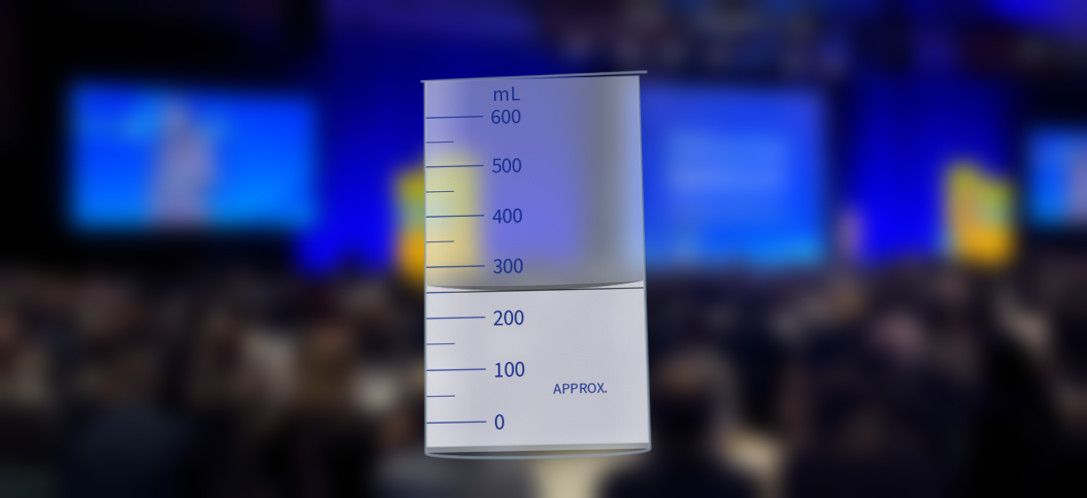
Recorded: 250mL
